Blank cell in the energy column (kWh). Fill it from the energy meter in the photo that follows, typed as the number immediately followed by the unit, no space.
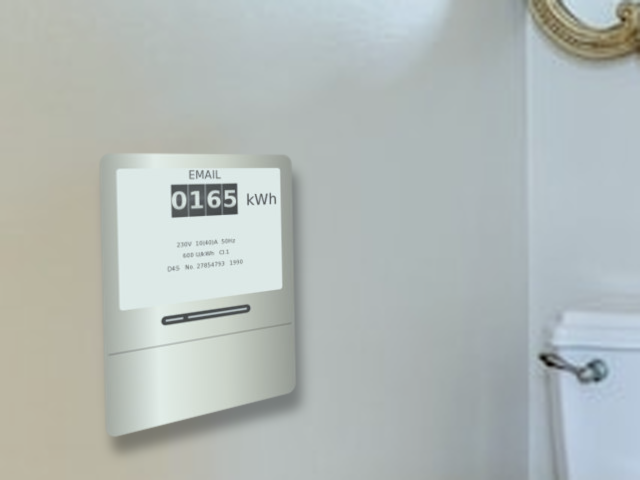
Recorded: 165kWh
